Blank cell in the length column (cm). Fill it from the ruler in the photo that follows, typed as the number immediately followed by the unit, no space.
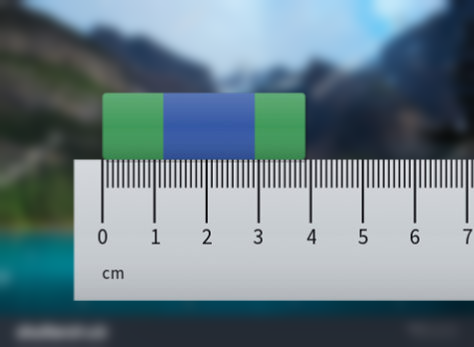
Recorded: 3.9cm
